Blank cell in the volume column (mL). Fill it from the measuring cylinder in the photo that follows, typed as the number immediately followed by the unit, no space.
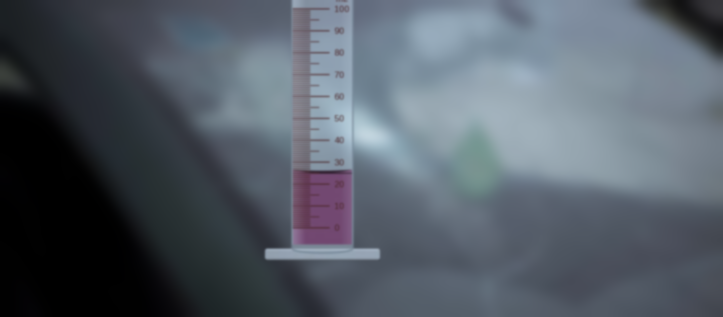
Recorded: 25mL
